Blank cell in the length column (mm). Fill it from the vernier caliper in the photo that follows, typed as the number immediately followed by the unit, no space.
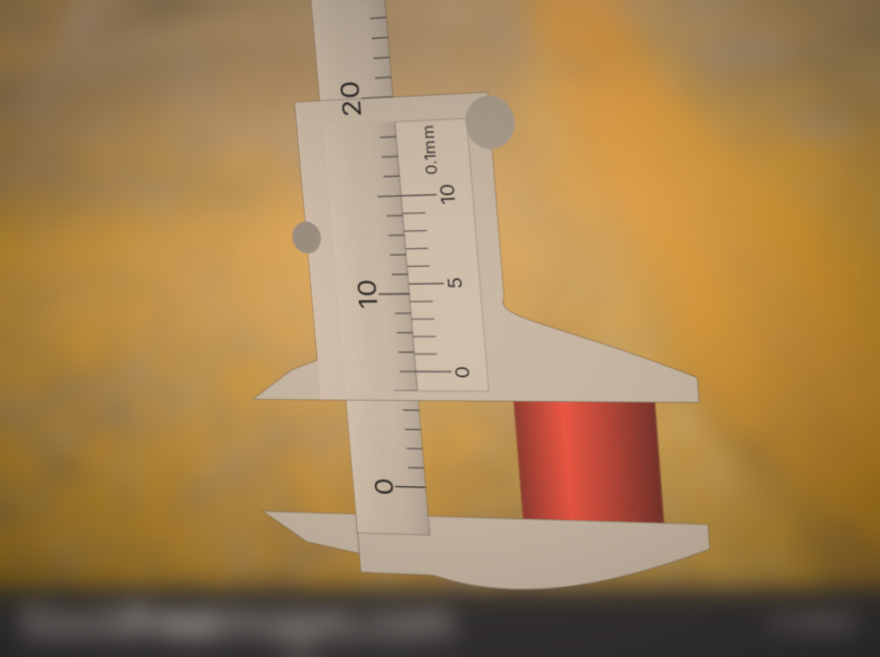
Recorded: 6.0mm
